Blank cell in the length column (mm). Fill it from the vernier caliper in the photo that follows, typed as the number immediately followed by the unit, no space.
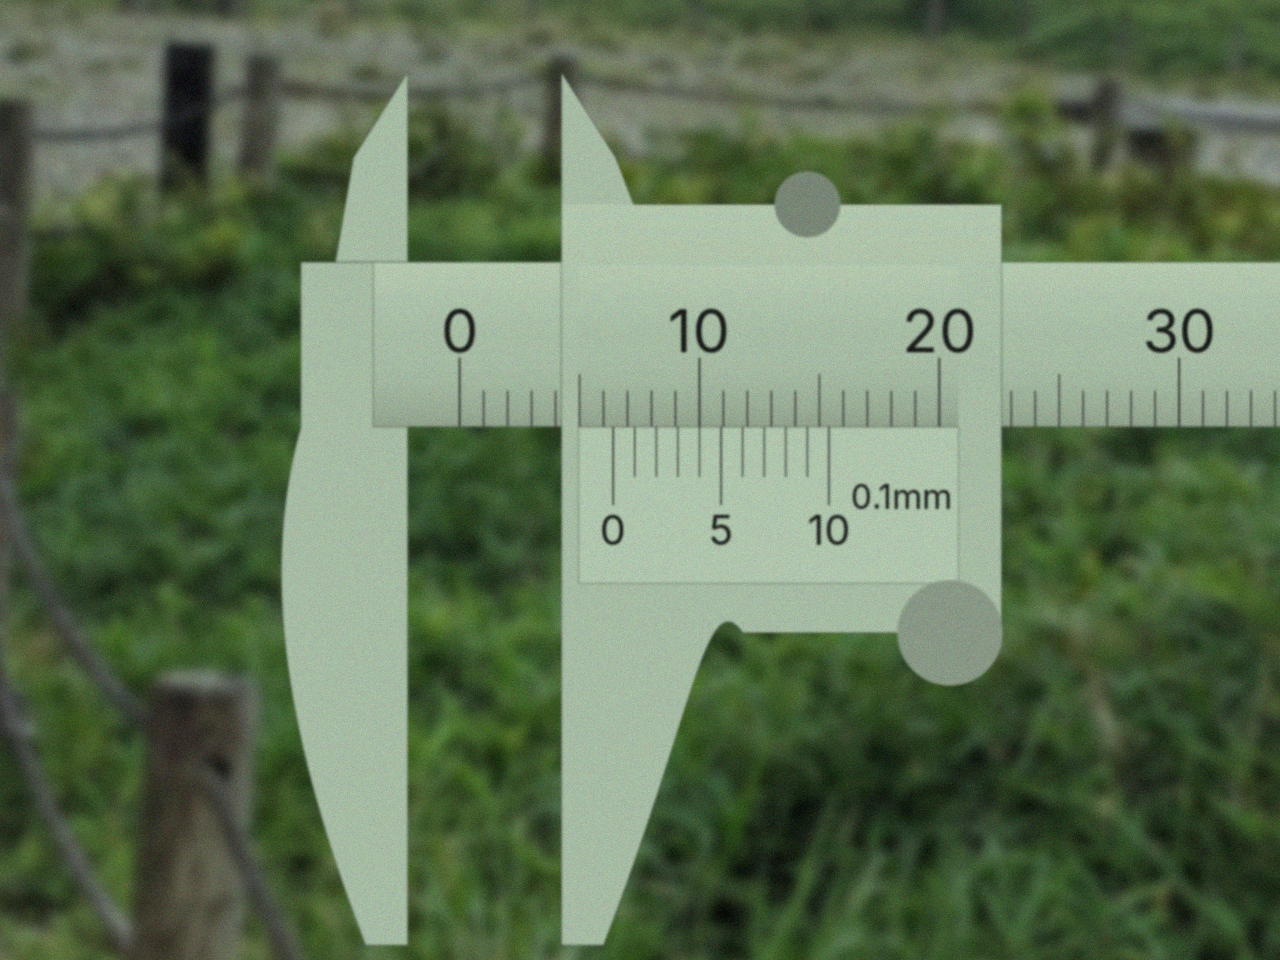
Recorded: 6.4mm
